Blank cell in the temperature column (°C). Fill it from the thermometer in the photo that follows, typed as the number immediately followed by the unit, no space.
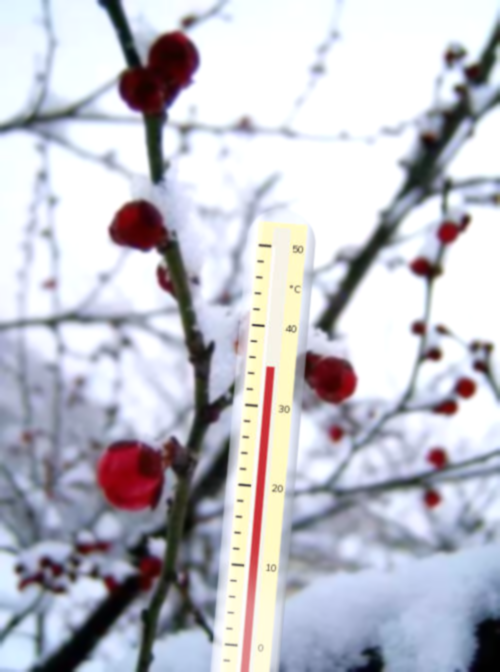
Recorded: 35°C
